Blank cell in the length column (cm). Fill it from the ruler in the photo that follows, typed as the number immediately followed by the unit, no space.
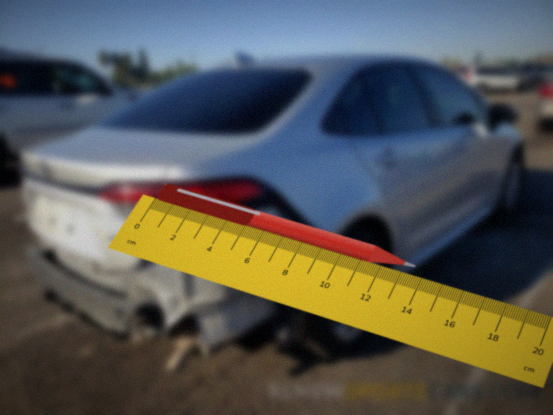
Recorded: 13.5cm
